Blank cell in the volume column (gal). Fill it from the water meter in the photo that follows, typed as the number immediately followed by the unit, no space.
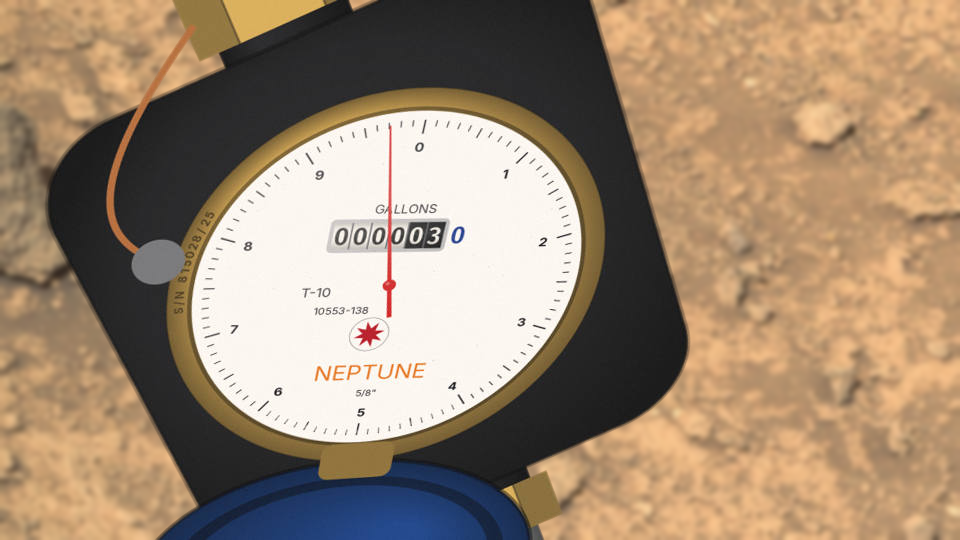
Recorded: 29.7gal
